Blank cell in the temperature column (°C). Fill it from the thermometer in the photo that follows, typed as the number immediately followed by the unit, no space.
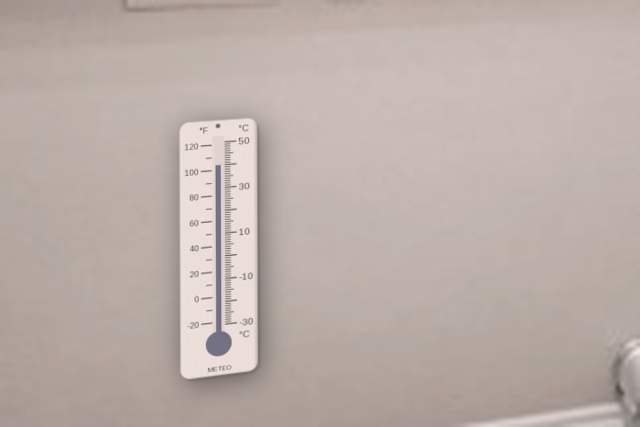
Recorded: 40°C
